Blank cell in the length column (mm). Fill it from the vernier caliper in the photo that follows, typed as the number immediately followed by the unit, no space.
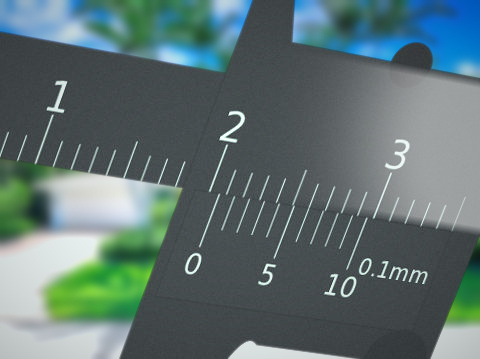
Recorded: 20.6mm
